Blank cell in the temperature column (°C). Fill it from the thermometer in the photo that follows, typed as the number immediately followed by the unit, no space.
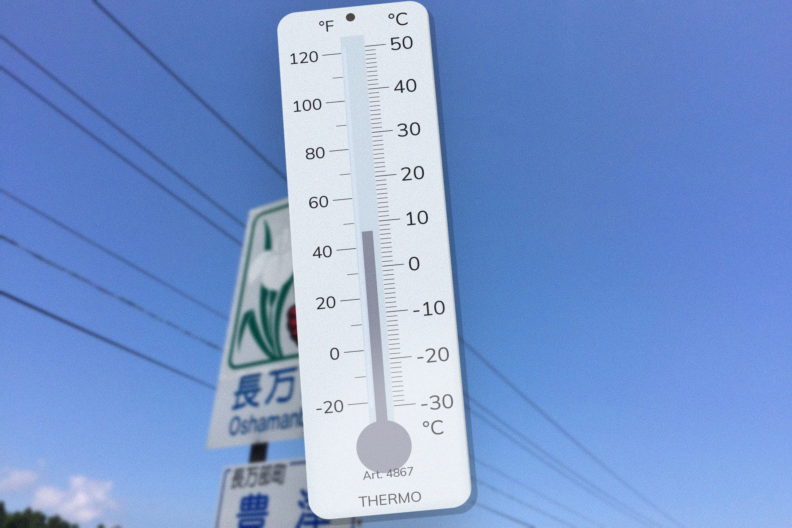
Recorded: 8°C
